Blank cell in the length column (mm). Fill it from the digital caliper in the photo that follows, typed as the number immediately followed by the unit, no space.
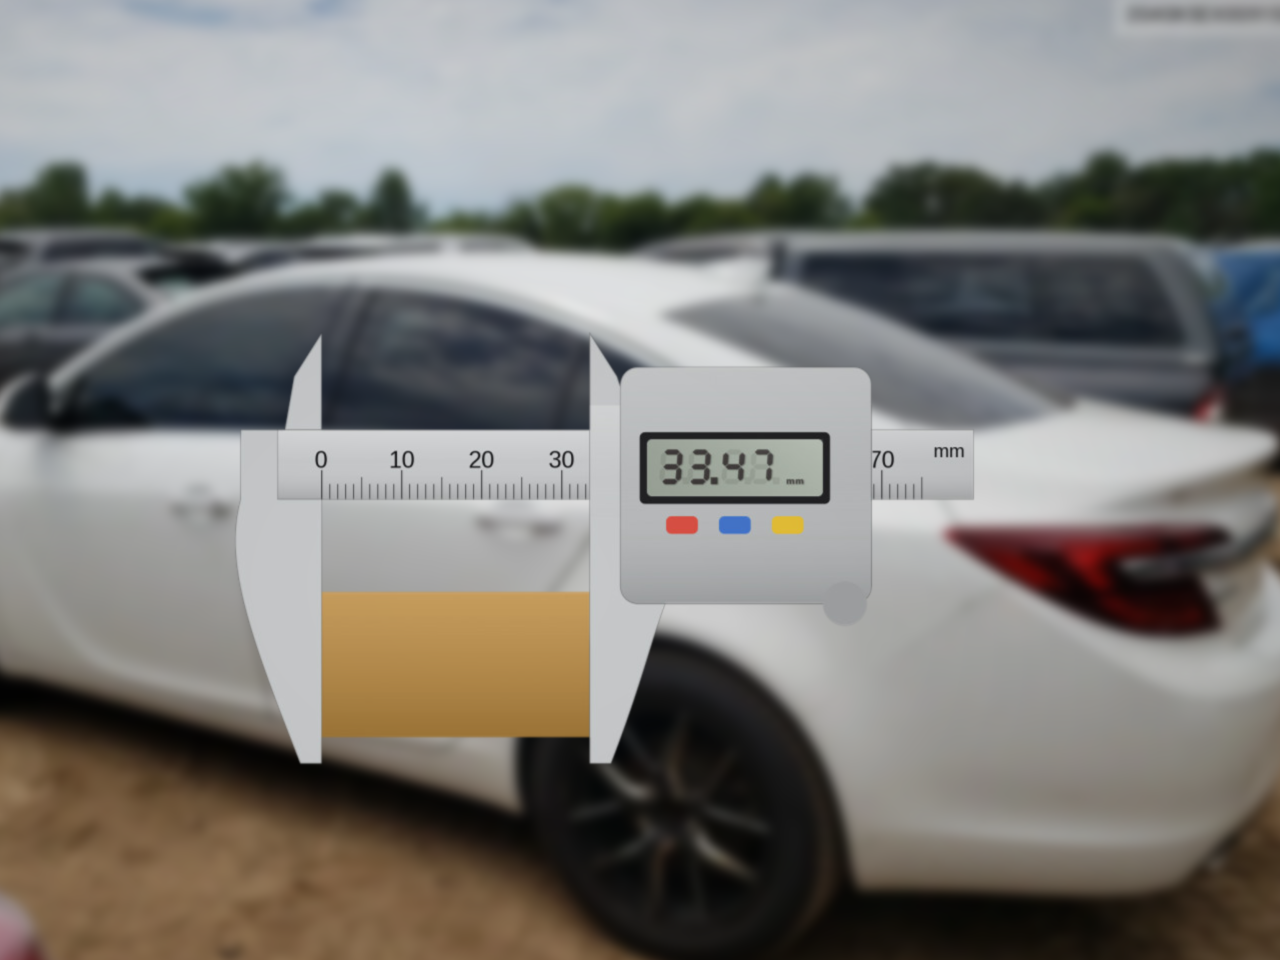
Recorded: 33.47mm
